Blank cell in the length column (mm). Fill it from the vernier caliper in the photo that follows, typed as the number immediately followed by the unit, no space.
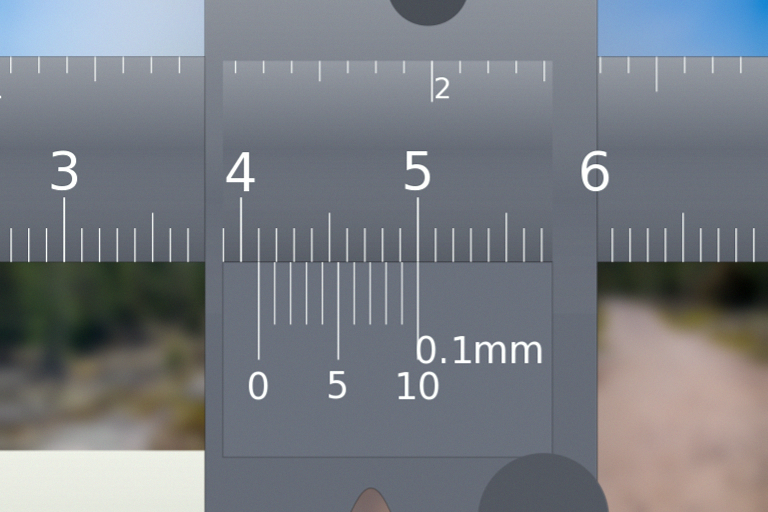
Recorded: 41.0mm
